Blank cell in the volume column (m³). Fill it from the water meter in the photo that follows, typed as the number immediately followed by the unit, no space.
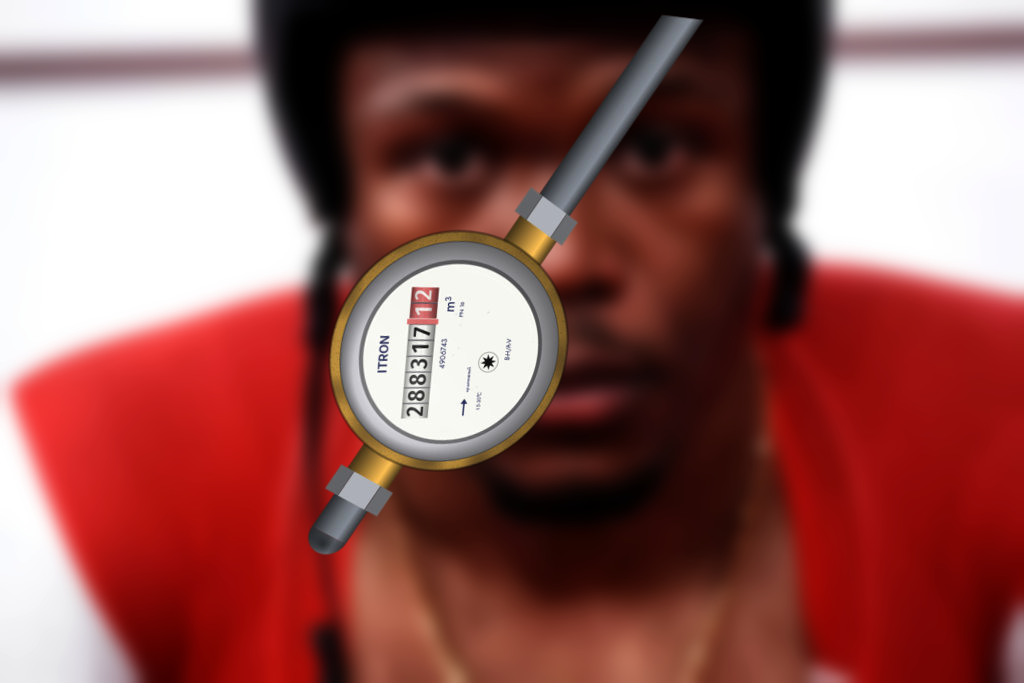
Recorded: 288317.12m³
